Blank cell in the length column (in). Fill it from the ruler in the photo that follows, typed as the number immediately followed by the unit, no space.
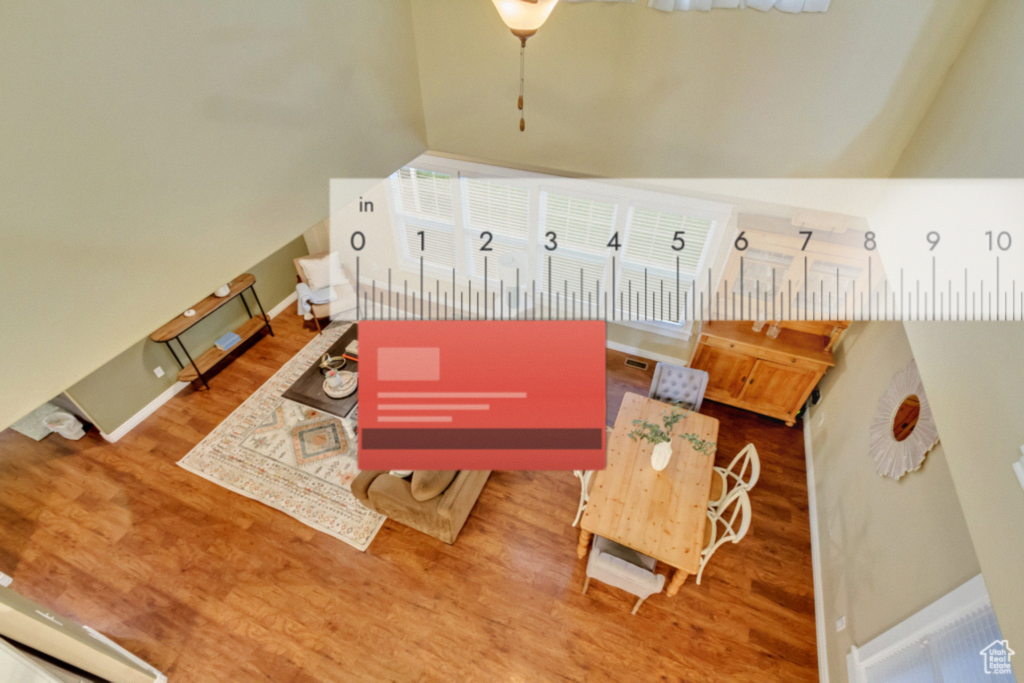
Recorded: 3.875in
